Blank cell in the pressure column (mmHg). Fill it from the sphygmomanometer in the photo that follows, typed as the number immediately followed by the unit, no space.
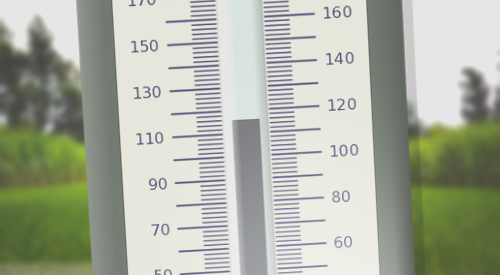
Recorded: 116mmHg
